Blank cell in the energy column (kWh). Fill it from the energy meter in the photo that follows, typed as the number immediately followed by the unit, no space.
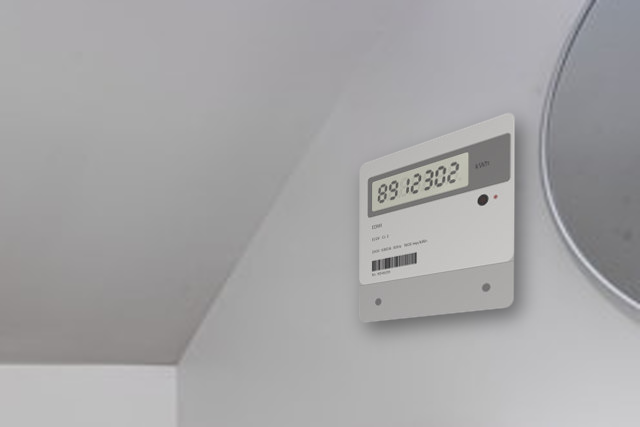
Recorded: 8912302kWh
